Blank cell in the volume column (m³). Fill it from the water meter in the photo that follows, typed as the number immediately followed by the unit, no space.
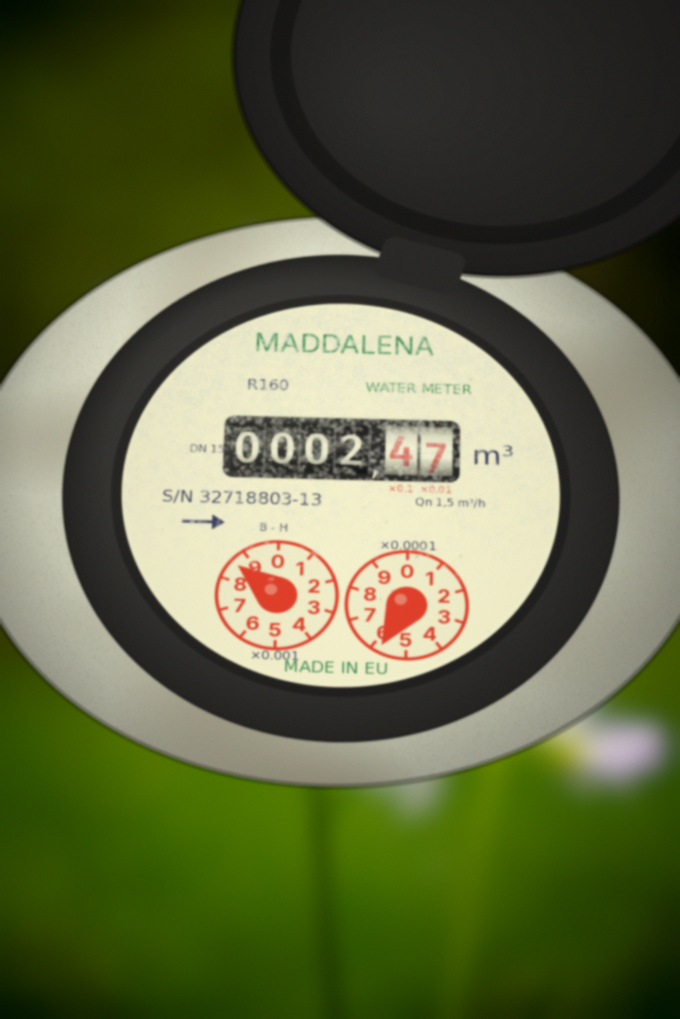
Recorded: 2.4685m³
